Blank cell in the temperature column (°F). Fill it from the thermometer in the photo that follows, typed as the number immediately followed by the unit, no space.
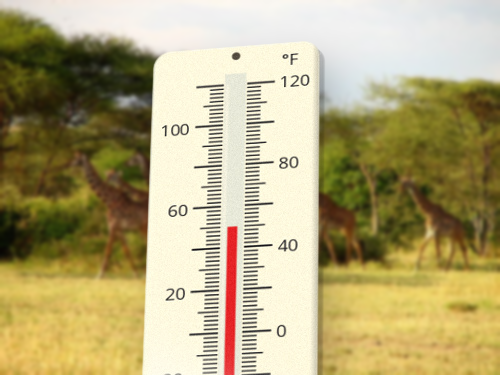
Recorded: 50°F
